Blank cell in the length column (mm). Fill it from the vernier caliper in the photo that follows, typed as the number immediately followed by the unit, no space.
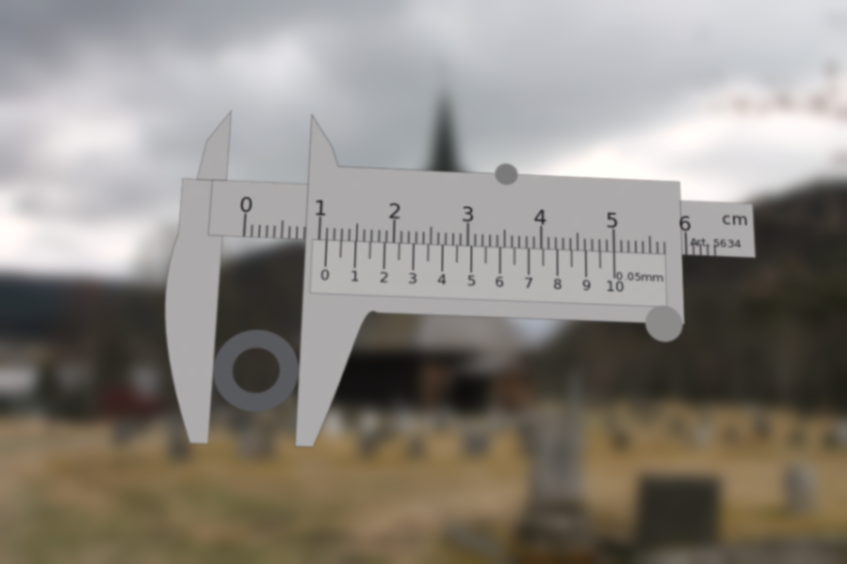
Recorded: 11.0mm
